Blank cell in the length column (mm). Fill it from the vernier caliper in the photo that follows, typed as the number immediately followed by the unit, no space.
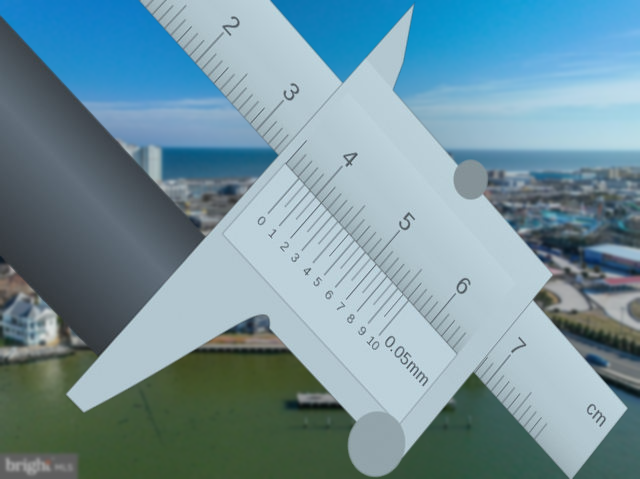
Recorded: 37.2mm
